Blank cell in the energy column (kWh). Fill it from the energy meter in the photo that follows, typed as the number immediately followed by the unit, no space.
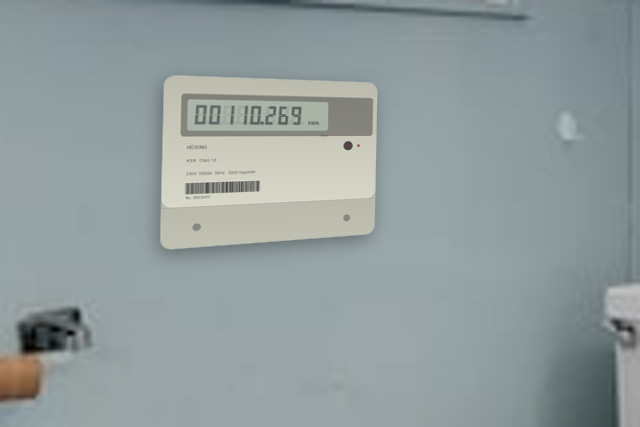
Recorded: 110.269kWh
